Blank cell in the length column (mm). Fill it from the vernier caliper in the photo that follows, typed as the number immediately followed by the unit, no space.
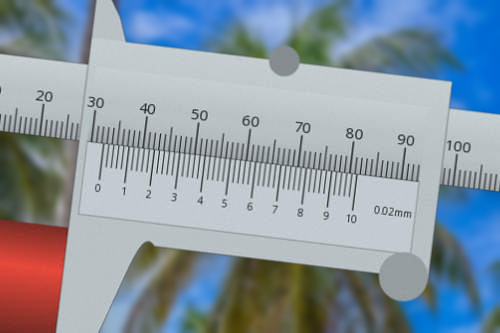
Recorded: 32.4mm
